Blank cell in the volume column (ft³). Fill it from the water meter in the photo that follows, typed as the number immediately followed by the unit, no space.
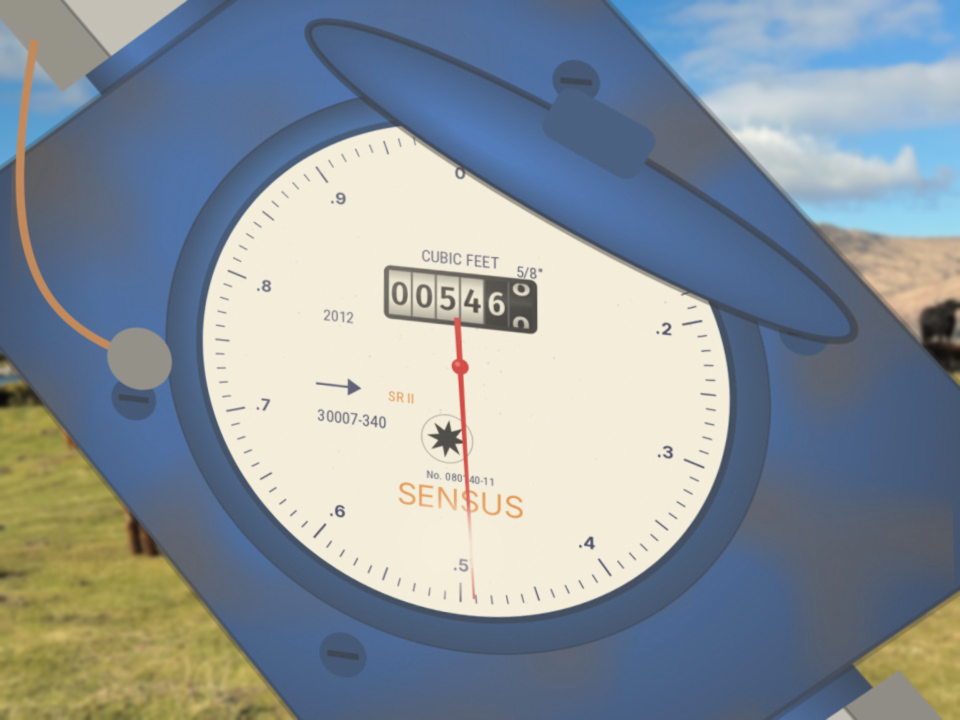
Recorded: 5468.49ft³
